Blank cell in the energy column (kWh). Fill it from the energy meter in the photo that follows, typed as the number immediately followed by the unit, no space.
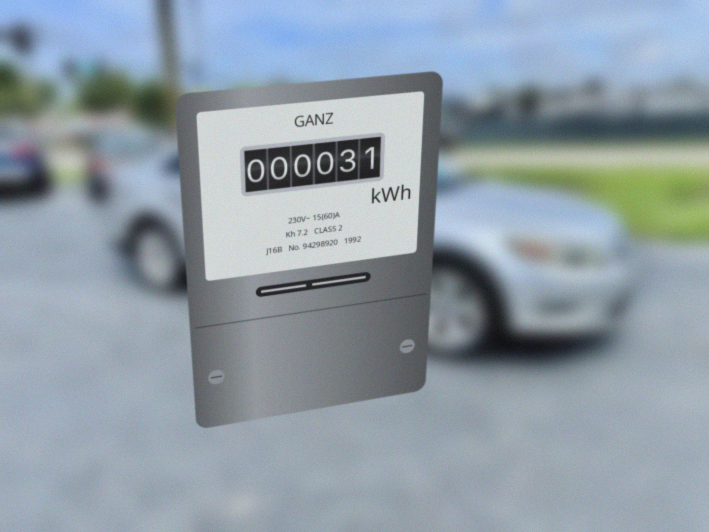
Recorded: 31kWh
